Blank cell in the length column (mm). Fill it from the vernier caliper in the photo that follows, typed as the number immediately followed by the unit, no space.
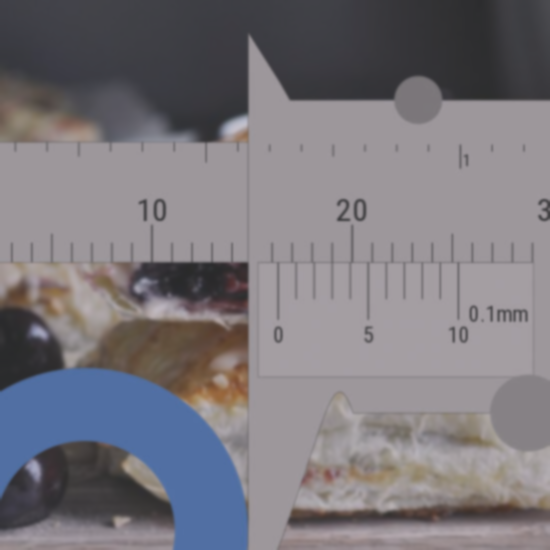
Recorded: 16.3mm
